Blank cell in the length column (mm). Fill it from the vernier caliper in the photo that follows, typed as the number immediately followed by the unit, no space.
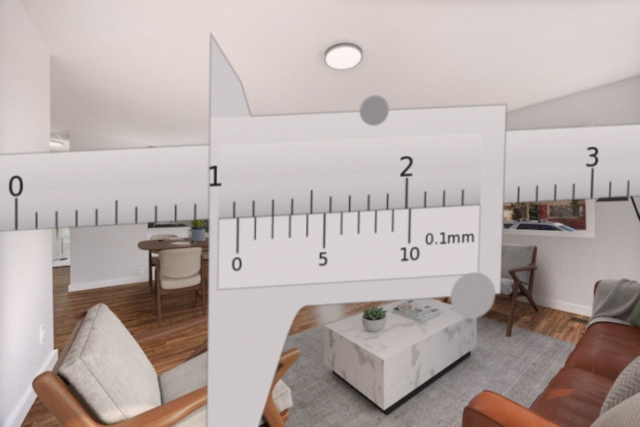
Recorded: 11.2mm
